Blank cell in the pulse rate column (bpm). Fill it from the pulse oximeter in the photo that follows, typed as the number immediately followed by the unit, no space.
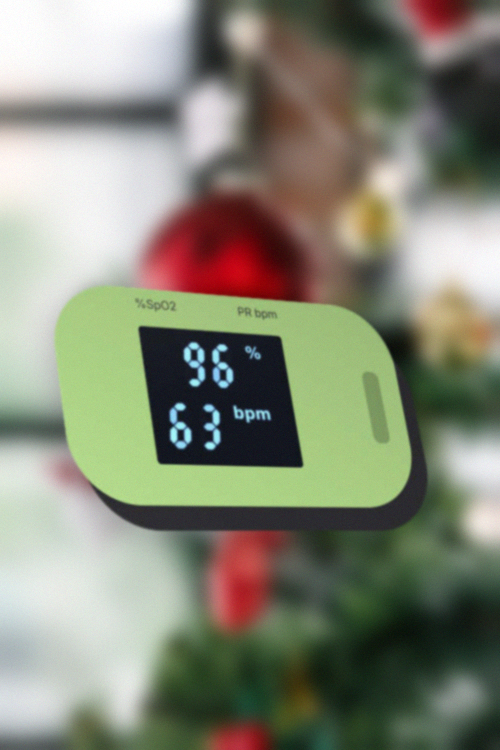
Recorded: 63bpm
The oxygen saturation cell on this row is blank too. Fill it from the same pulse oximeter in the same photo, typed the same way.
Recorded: 96%
